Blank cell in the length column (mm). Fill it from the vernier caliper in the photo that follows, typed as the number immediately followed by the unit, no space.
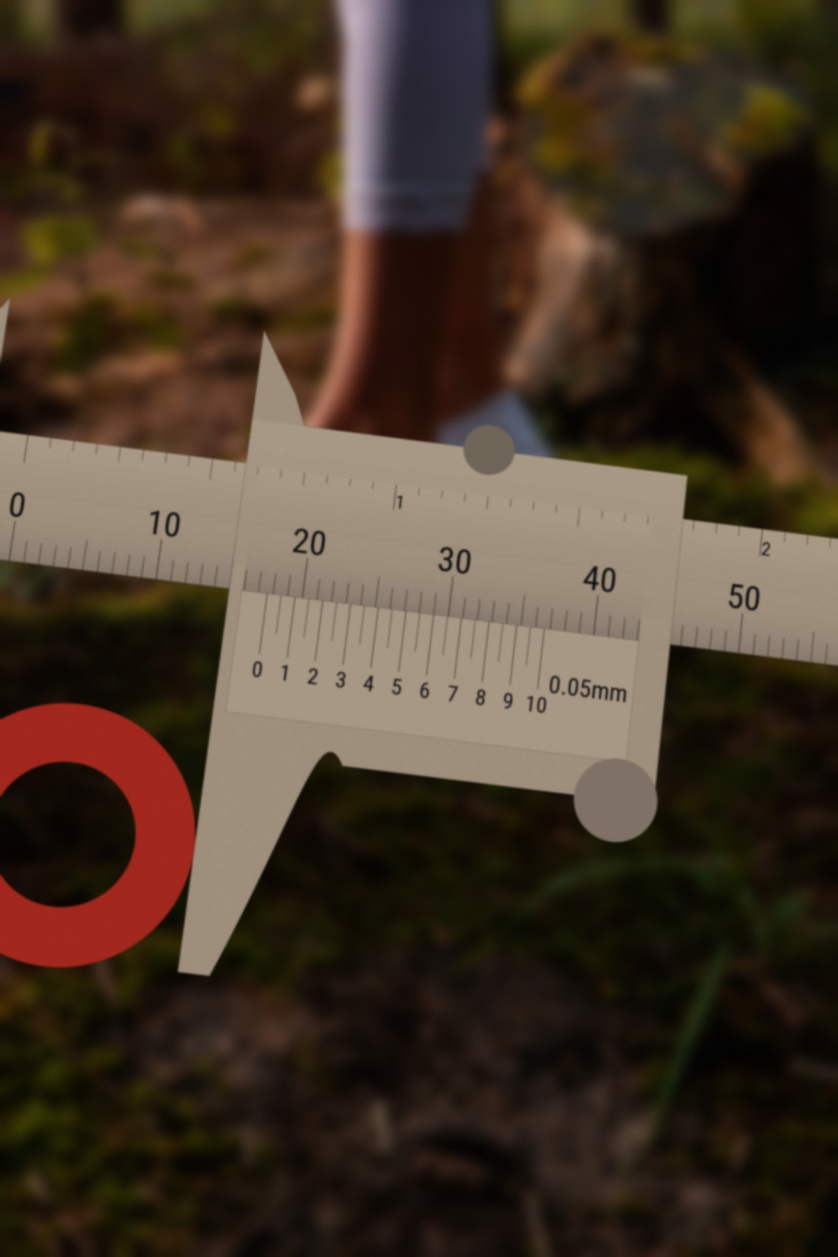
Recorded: 17.6mm
